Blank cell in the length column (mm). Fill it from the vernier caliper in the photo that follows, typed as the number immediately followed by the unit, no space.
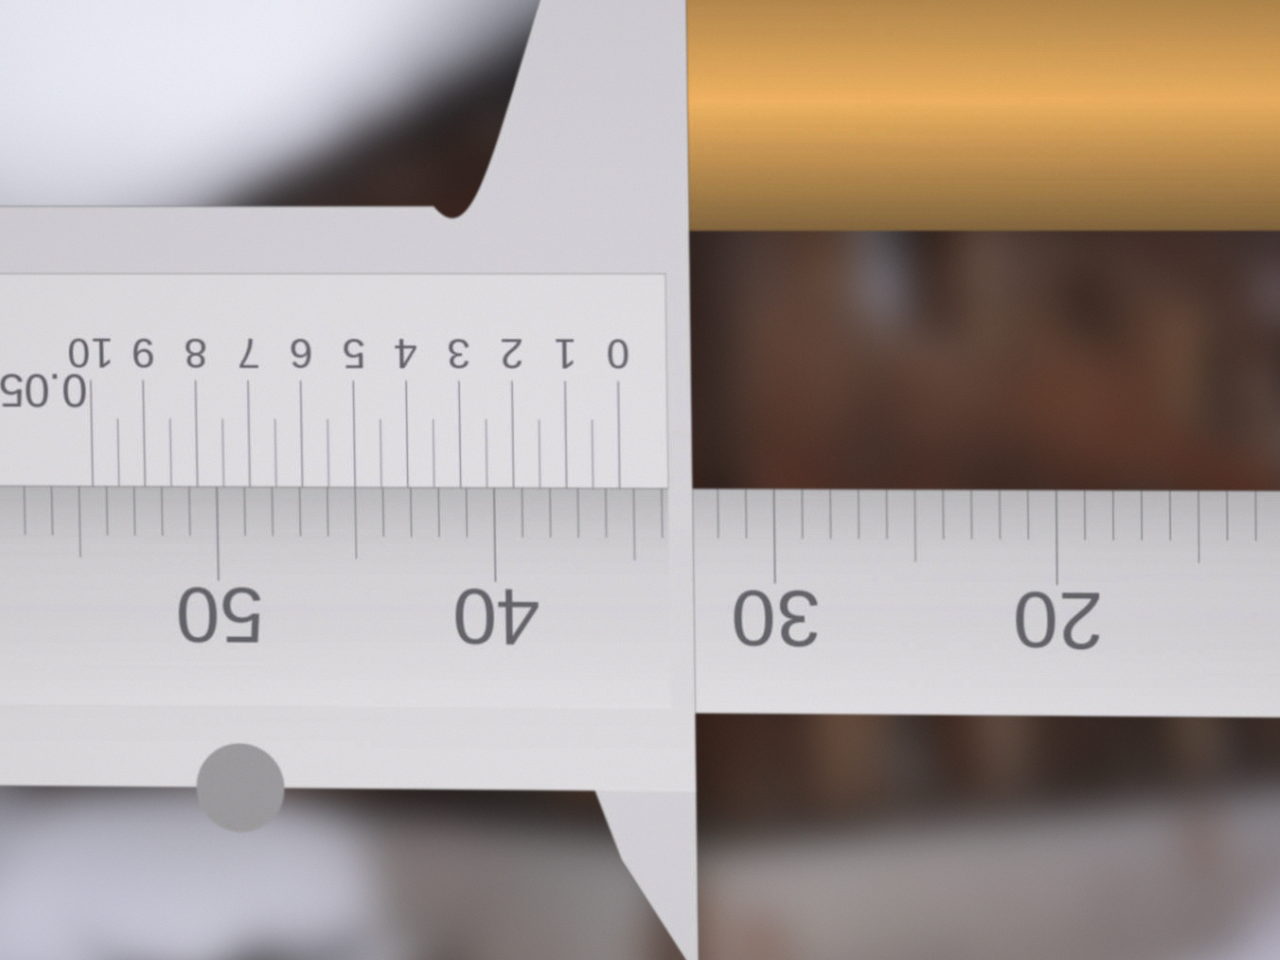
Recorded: 35.50mm
